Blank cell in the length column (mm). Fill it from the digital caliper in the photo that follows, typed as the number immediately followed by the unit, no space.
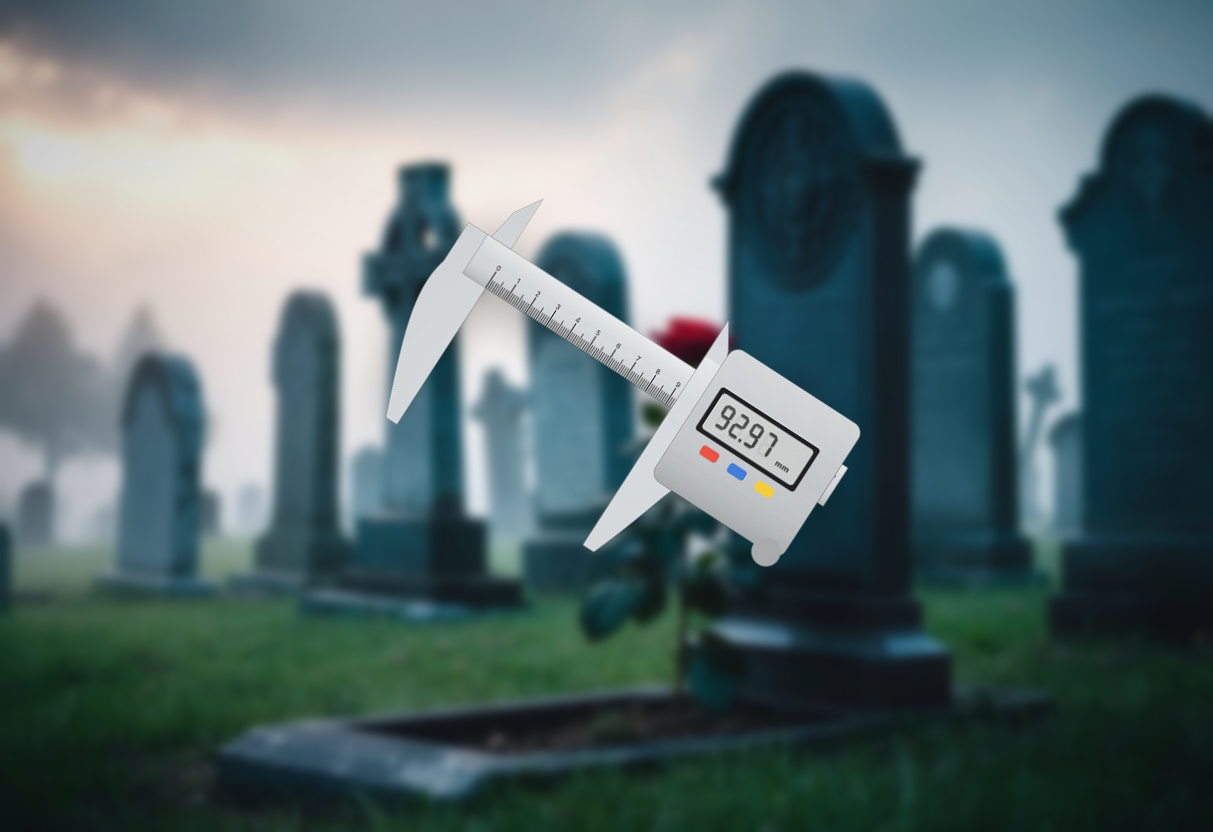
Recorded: 92.97mm
